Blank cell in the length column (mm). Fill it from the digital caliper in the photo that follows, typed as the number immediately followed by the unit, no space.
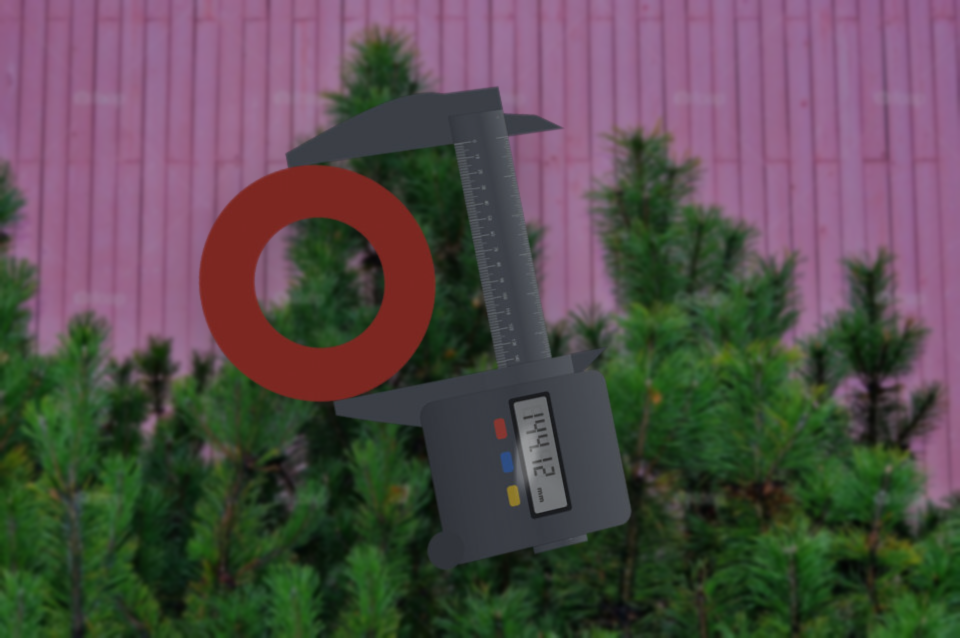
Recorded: 144.12mm
